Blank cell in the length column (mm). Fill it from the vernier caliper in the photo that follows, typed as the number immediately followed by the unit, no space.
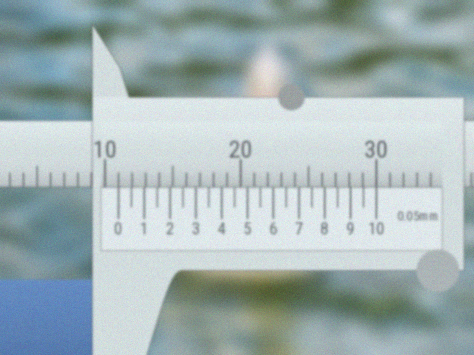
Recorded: 11.0mm
